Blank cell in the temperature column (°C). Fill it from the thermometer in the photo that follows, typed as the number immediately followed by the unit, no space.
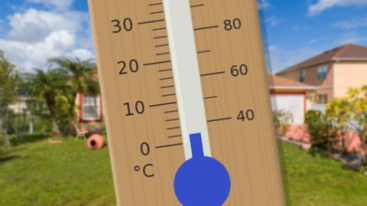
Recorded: 2°C
